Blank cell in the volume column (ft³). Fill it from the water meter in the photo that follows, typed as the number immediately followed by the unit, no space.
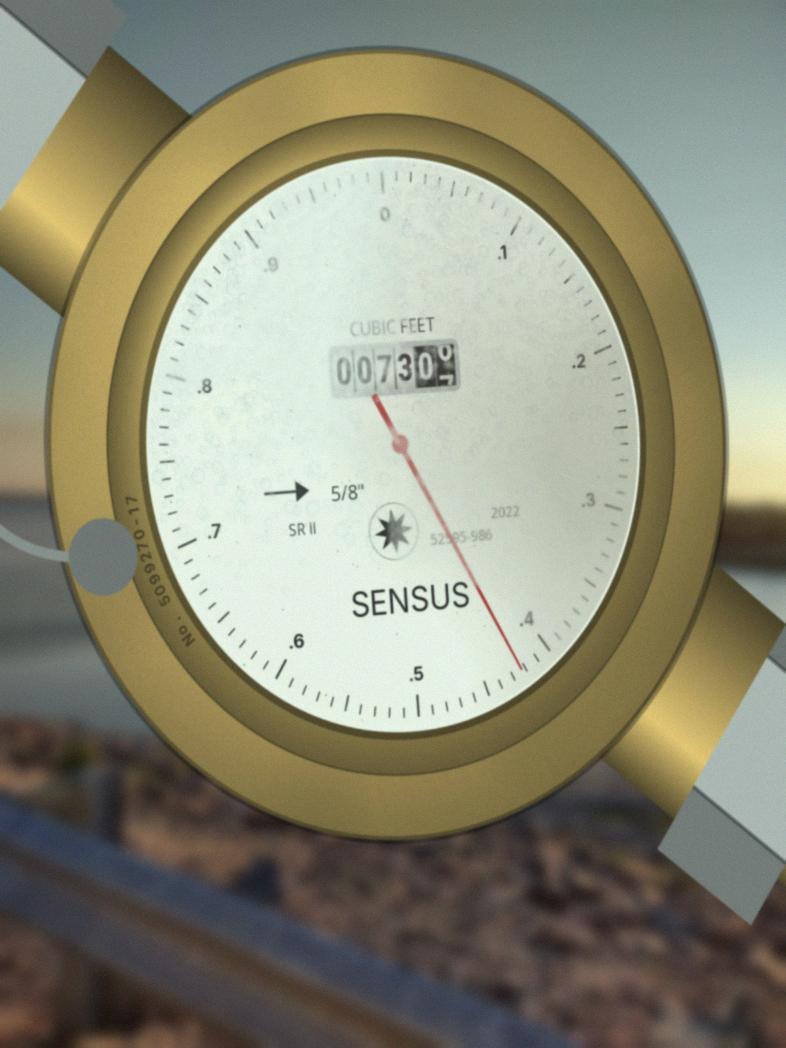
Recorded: 7306.42ft³
